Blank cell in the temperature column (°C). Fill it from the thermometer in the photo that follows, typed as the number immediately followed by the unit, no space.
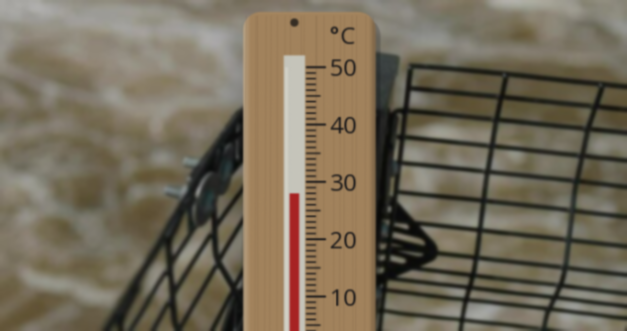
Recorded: 28°C
